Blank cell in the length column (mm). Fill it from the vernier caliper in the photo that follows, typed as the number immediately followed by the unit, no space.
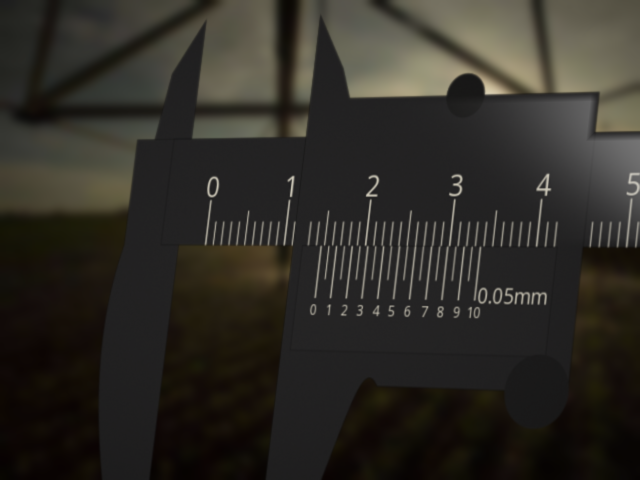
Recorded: 14.6mm
